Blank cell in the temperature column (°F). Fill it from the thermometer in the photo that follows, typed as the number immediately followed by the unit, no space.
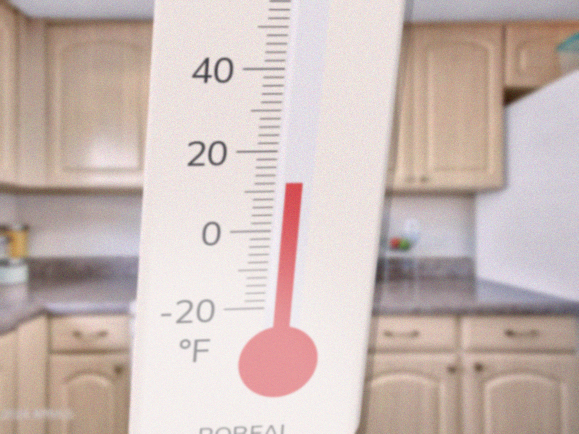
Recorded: 12°F
